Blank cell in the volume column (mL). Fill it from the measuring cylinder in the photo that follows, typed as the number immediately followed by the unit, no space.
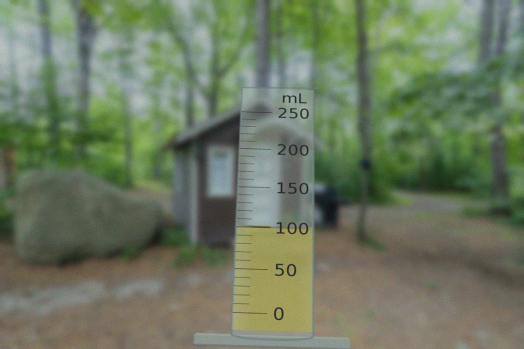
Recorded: 100mL
